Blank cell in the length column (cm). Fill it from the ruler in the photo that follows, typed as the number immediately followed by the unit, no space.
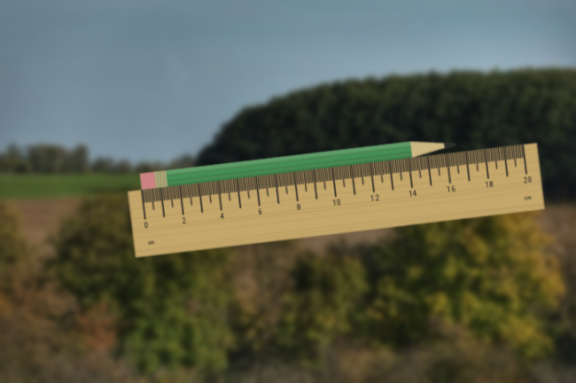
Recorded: 16.5cm
